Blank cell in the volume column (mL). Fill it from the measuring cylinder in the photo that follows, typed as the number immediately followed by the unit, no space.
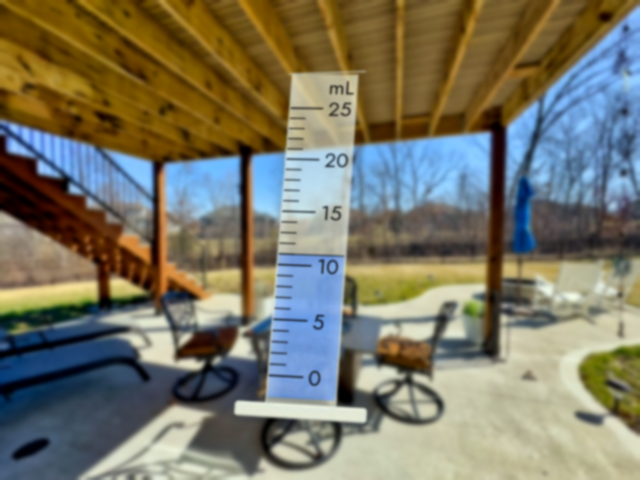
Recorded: 11mL
